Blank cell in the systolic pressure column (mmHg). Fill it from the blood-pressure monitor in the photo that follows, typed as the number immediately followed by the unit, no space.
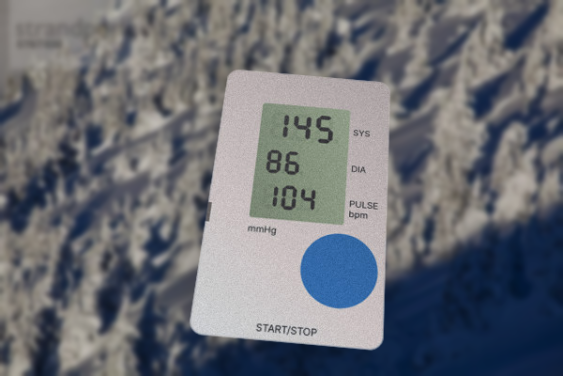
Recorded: 145mmHg
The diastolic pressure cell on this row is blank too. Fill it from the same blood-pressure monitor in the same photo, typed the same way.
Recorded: 86mmHg
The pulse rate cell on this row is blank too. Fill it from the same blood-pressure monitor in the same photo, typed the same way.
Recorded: 104bpm
